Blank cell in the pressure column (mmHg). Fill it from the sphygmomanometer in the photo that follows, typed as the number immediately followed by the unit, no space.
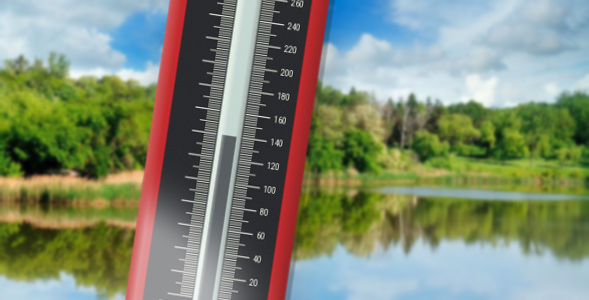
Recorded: 140mmHg
